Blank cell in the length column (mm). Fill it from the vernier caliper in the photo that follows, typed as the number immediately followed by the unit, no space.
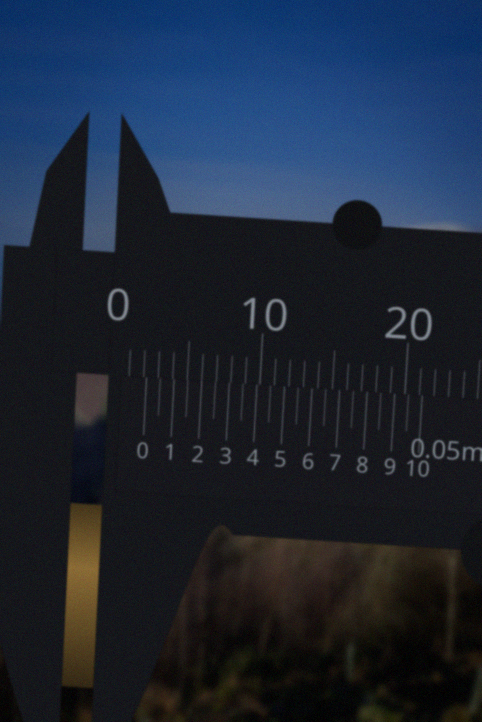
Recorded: 2.2mm
